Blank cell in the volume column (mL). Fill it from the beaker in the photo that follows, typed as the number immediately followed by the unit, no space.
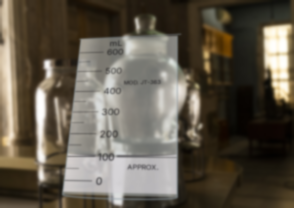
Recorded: 100mL
